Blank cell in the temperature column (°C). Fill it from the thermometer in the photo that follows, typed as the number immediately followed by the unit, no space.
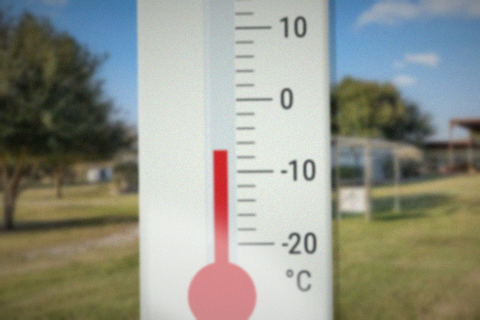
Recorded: -7°C
